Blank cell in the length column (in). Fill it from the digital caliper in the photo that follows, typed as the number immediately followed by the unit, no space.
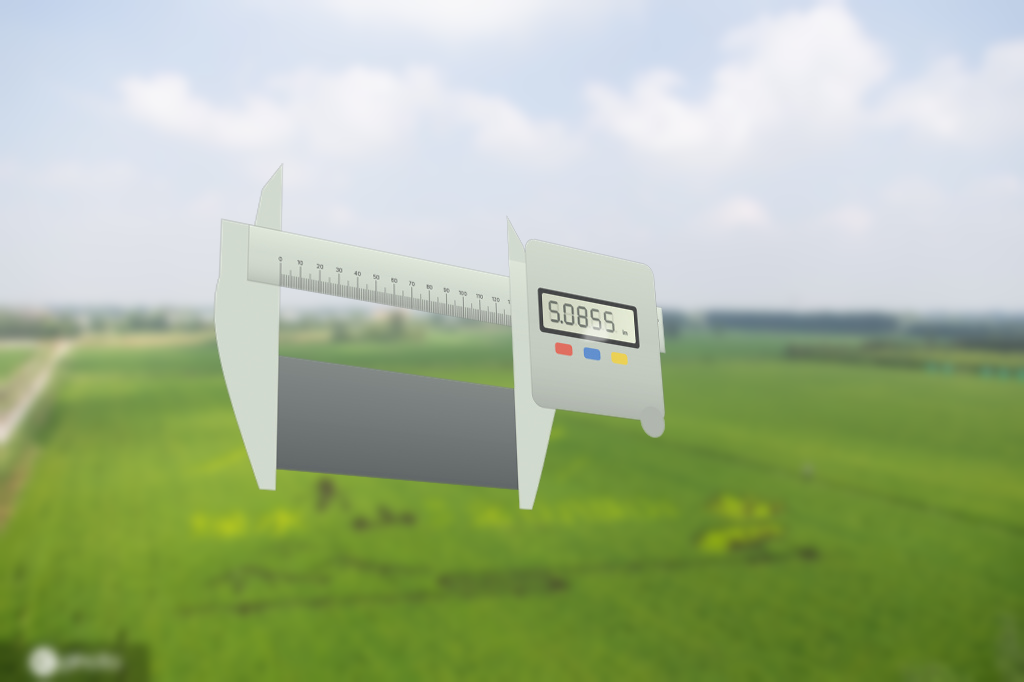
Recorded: 5.0855in
